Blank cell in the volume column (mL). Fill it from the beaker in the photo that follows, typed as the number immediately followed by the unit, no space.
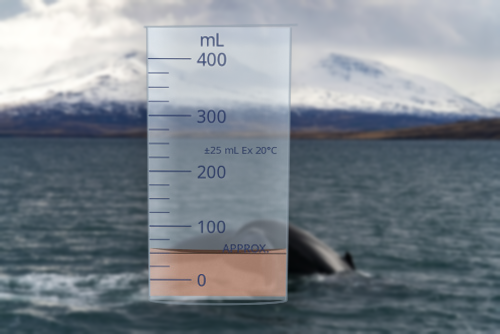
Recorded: 50mL
